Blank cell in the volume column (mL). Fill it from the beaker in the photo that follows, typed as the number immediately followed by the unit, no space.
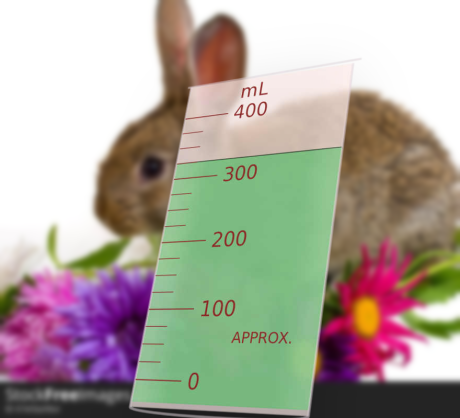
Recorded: 325mL
